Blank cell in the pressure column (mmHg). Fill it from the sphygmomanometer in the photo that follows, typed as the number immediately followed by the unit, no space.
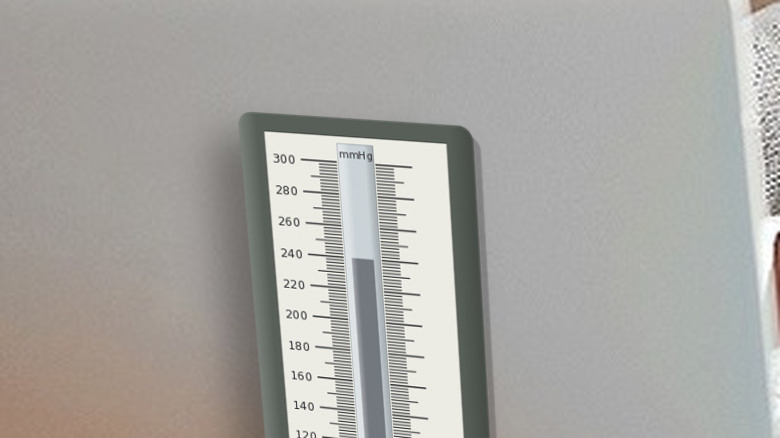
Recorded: 240mmHg
